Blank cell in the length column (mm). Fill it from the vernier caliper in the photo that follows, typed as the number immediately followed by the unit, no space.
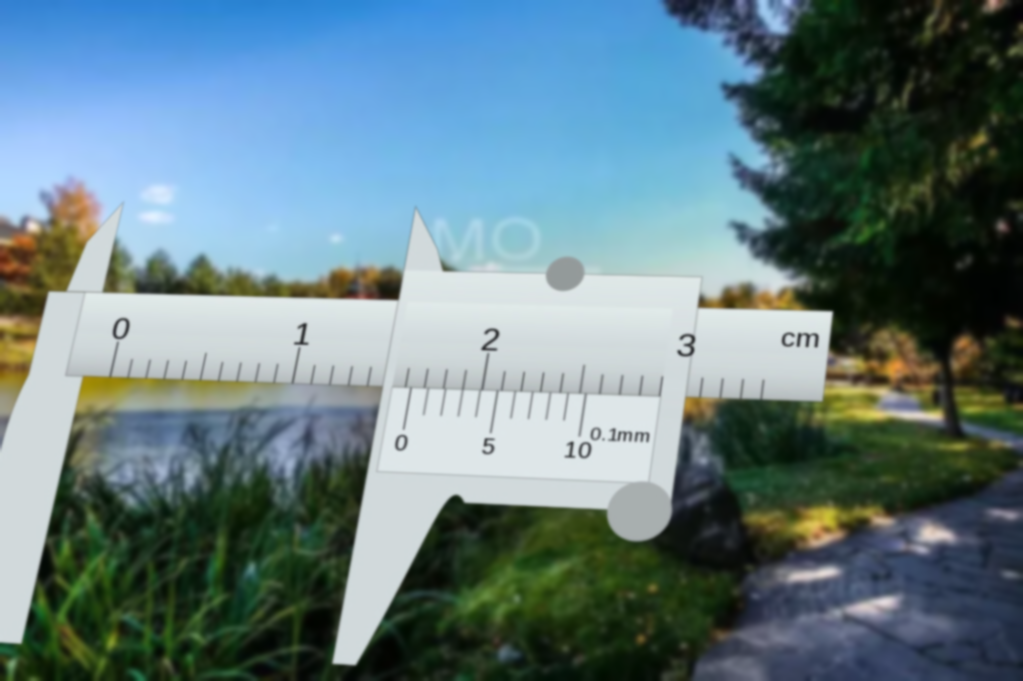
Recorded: 16.3mm
